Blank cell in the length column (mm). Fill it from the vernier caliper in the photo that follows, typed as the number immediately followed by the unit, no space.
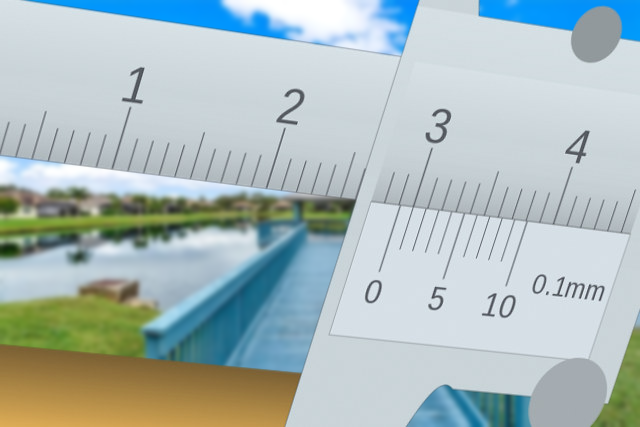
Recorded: 29.1mm
